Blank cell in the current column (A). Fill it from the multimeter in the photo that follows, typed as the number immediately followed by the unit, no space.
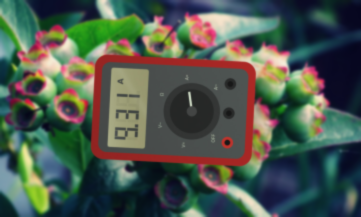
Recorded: 9.31A
